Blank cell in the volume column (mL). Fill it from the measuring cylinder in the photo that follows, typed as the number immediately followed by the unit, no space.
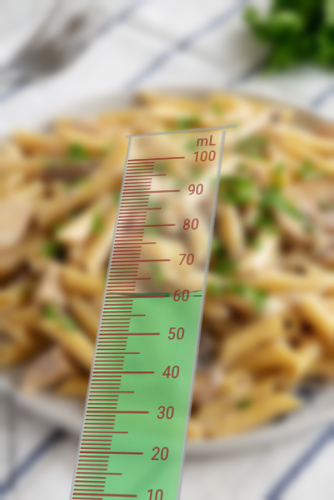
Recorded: 60mL
